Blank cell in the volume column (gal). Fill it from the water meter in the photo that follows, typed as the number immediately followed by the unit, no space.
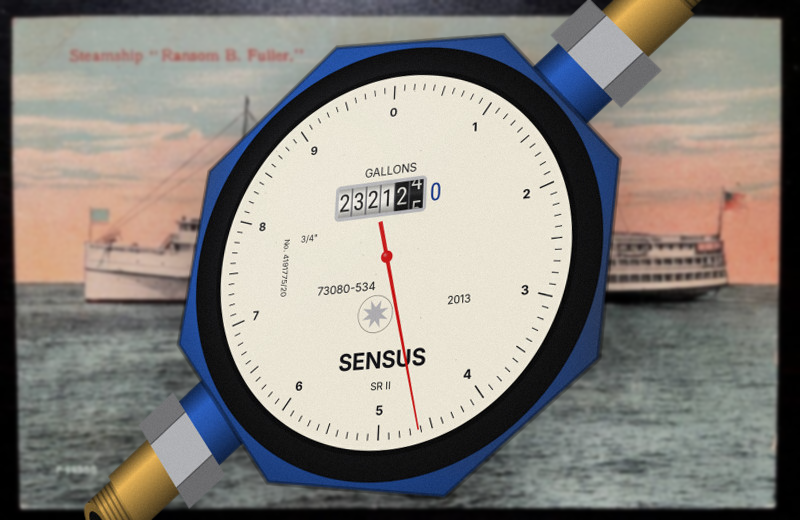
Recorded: 2321244.6gal
